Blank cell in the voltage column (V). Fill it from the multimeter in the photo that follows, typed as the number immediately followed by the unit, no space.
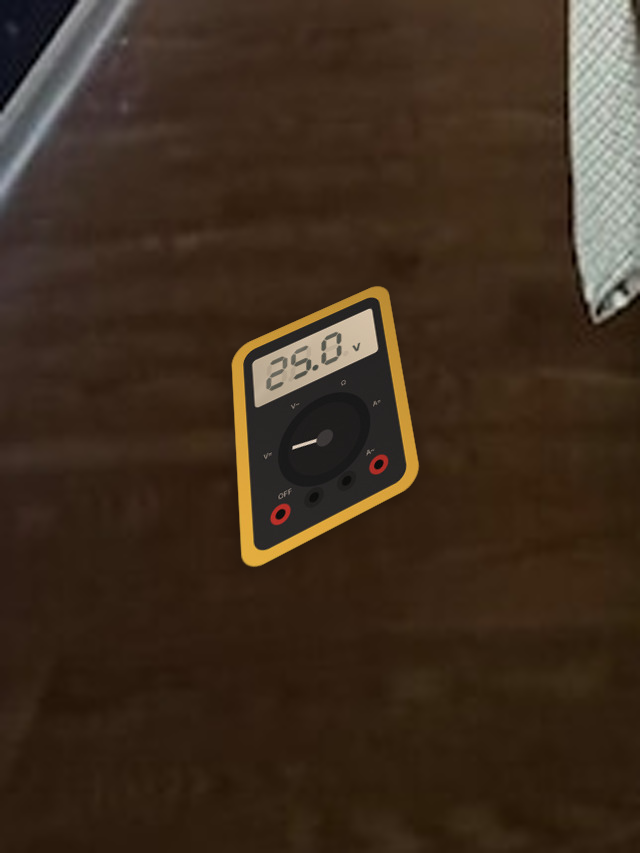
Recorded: 25.0V
